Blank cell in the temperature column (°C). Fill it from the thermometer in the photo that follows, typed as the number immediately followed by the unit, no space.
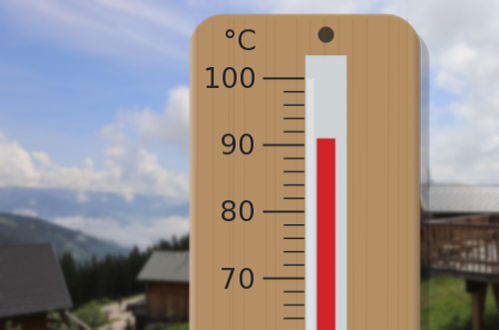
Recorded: 91°C
